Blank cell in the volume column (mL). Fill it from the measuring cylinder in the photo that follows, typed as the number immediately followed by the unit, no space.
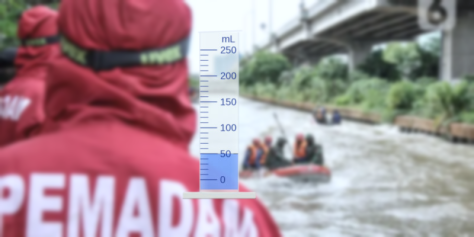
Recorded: 50mL
